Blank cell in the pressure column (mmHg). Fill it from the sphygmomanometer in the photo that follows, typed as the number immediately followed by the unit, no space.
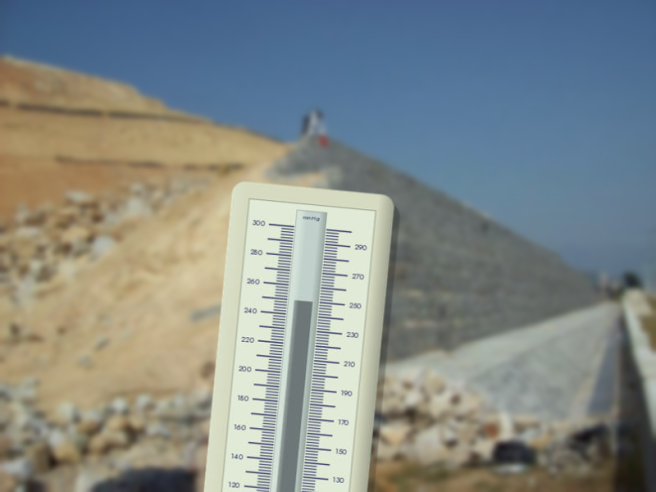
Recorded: 250mmHg
